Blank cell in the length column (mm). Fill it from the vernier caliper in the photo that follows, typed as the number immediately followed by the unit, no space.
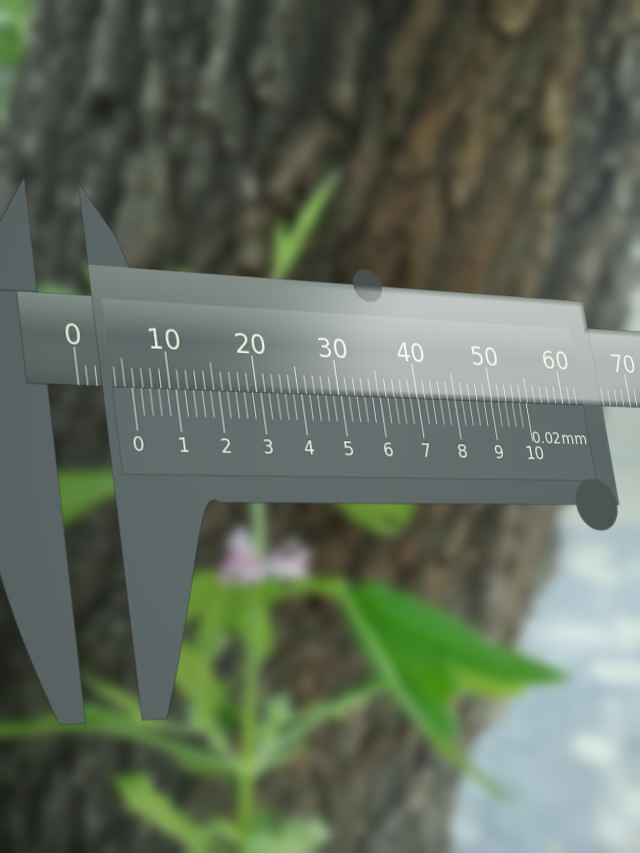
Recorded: 5.8mm
